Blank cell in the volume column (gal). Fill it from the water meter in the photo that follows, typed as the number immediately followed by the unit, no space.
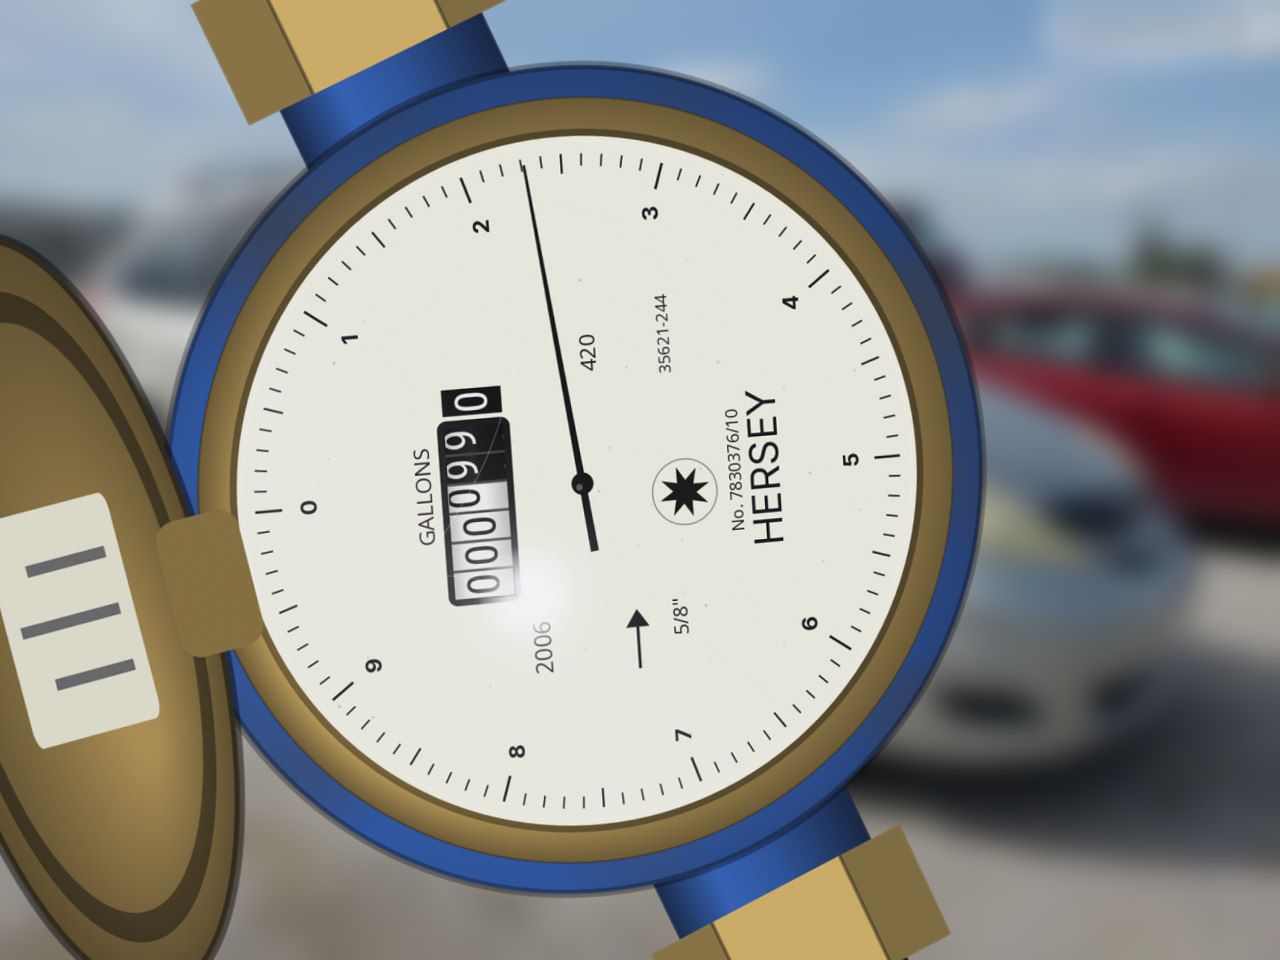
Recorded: 992.3gal
